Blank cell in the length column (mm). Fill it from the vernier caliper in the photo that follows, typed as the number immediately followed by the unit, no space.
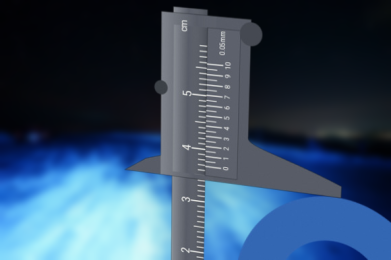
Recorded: 36.8mm
